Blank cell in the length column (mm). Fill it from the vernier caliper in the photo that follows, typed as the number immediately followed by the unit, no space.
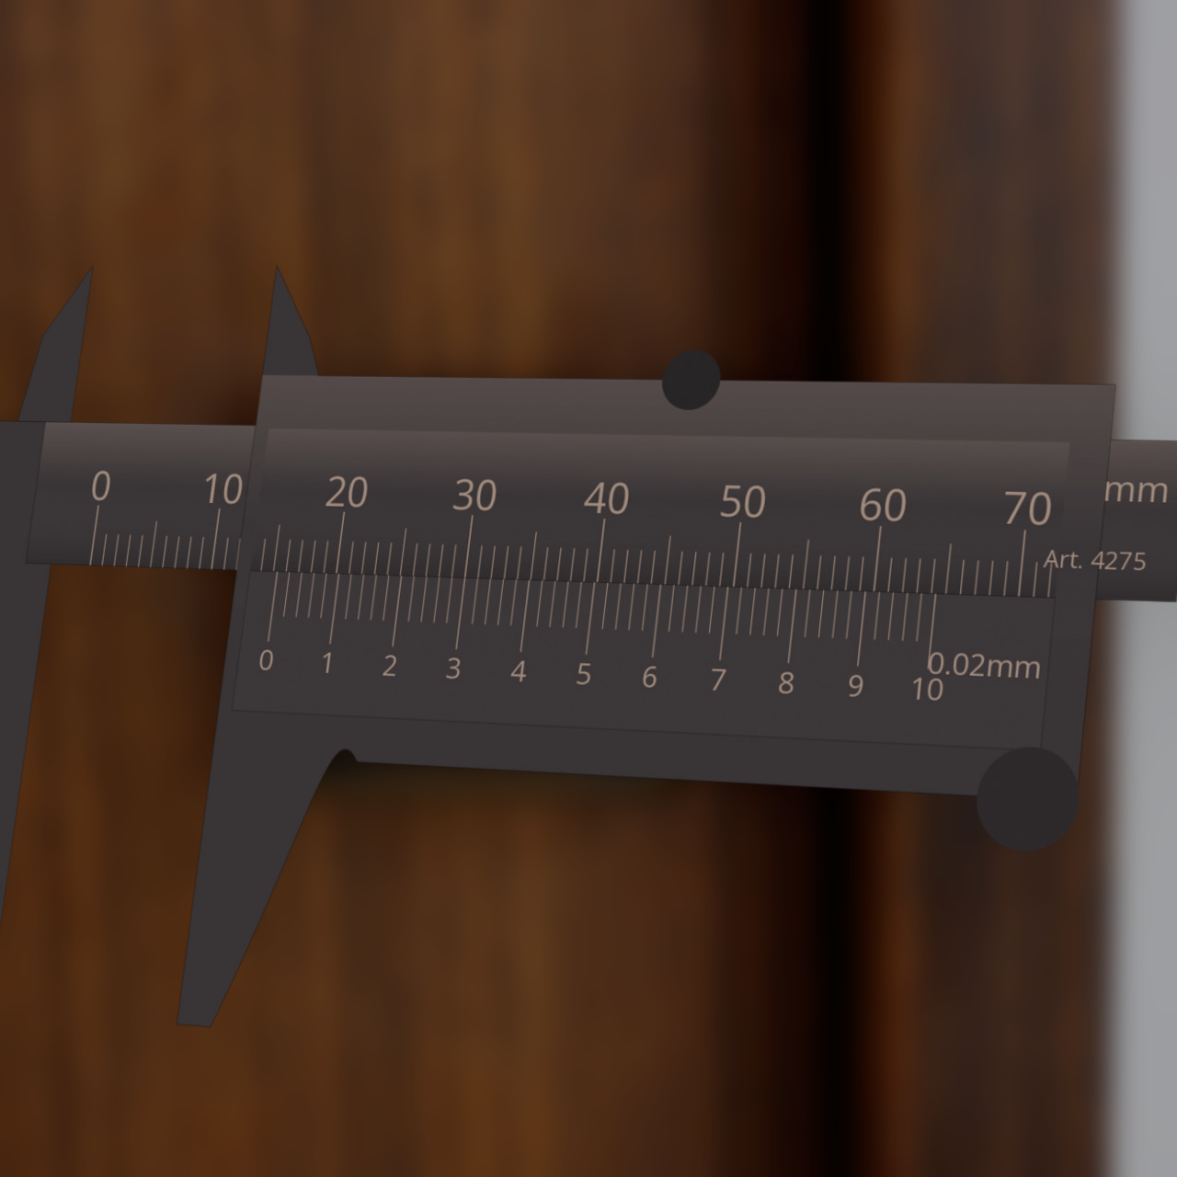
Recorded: 15.3mm
